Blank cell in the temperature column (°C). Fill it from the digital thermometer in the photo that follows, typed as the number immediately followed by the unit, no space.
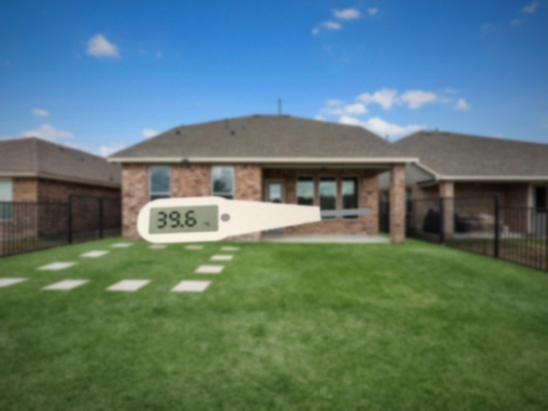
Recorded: 39.6°C
